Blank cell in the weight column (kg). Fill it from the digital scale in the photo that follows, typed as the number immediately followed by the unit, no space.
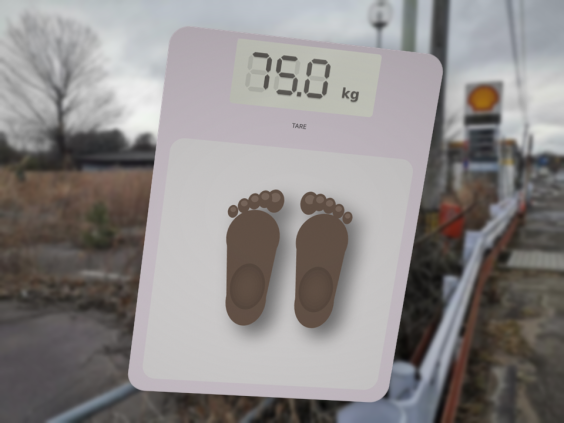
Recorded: 75.0kg
